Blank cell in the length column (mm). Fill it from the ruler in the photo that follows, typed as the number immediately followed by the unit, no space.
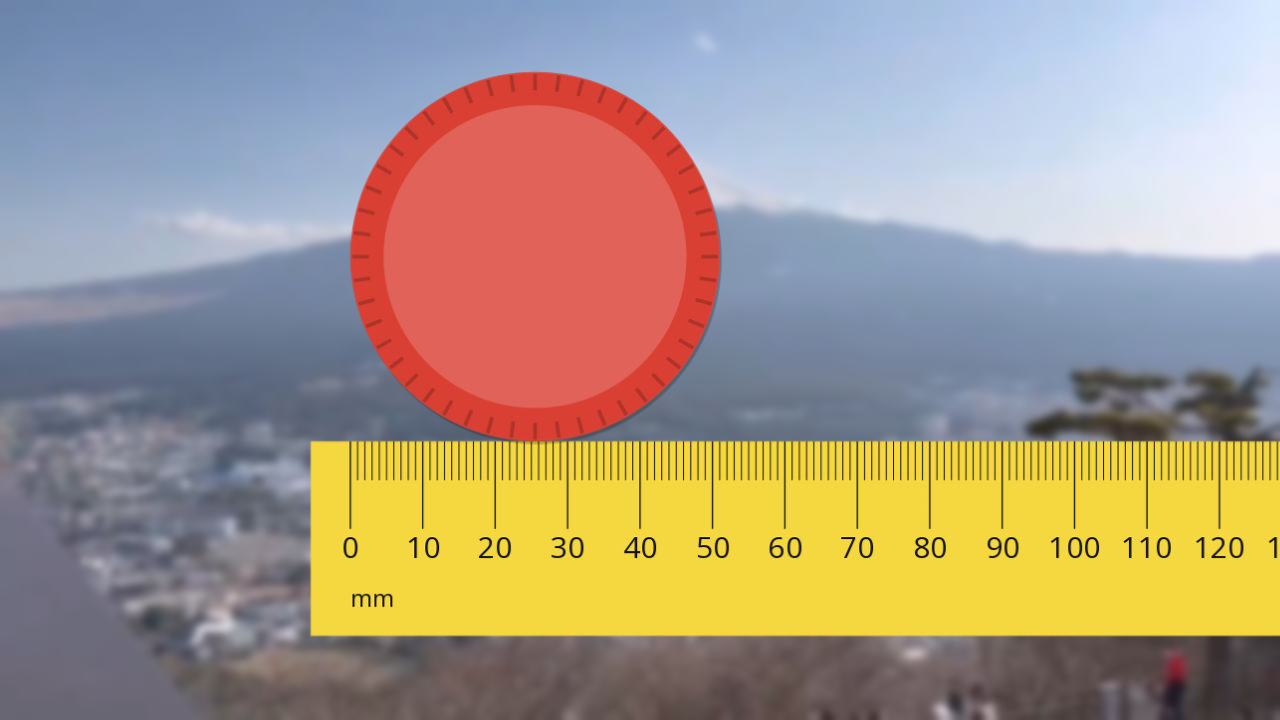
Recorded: 51mm
